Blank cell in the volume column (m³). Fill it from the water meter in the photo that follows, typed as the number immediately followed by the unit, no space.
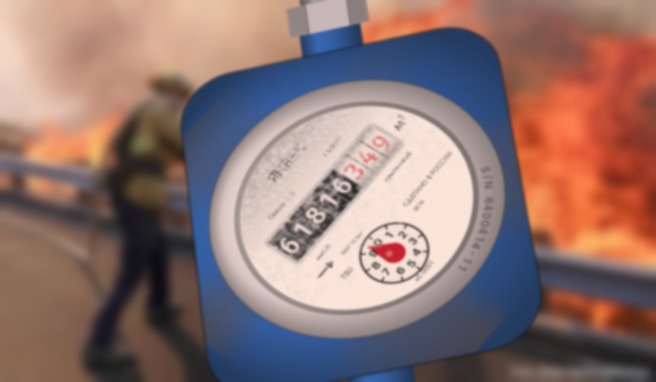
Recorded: 61816.3489m³
